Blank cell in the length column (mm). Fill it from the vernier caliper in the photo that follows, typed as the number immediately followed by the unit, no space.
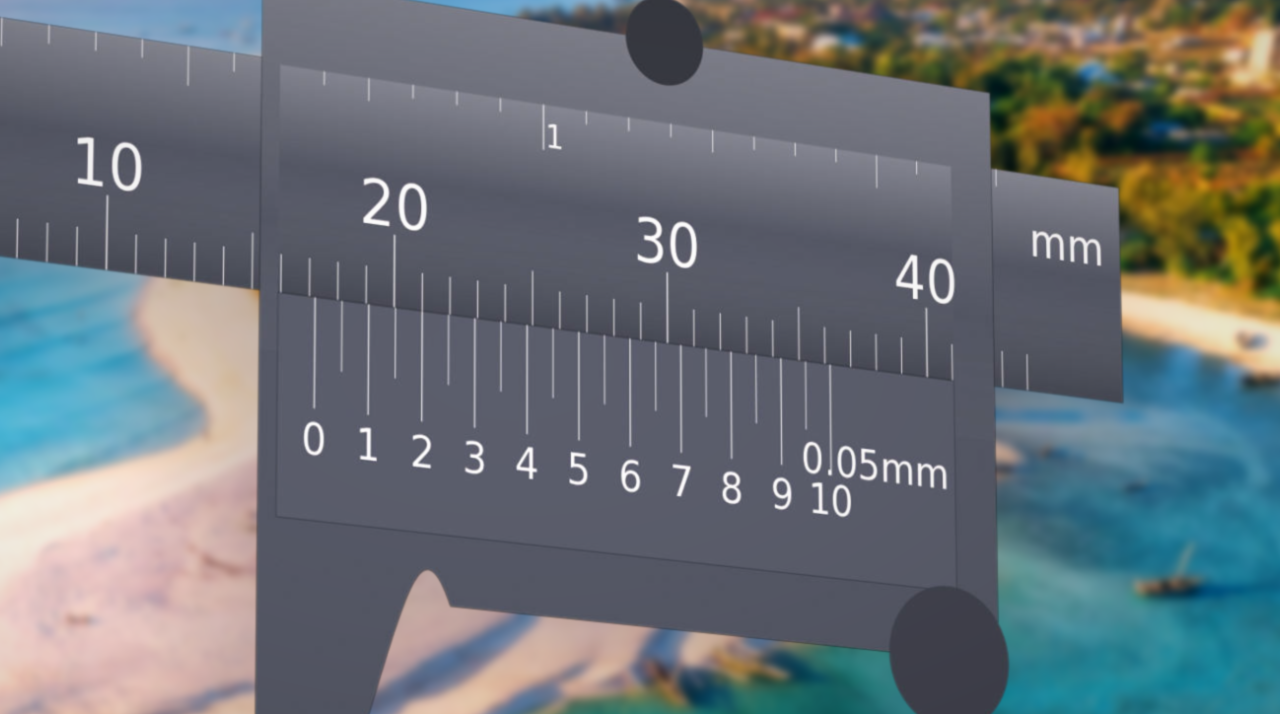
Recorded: 17.2mm
